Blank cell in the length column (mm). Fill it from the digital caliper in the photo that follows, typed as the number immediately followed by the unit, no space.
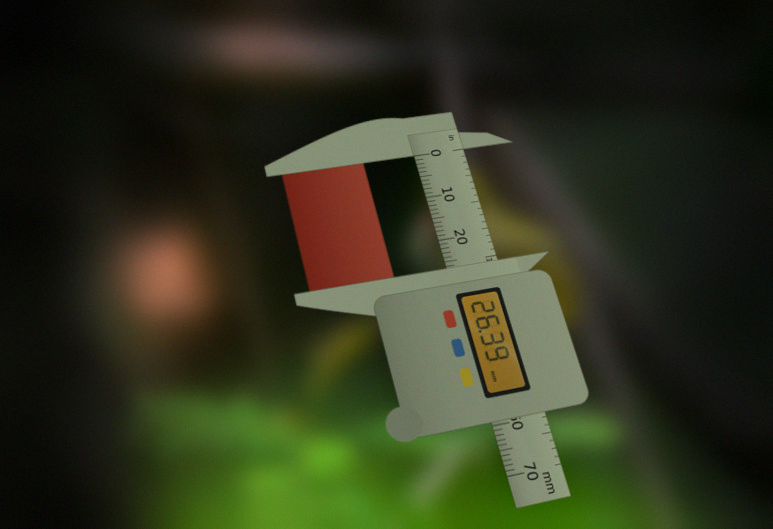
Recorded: 26.39mm
